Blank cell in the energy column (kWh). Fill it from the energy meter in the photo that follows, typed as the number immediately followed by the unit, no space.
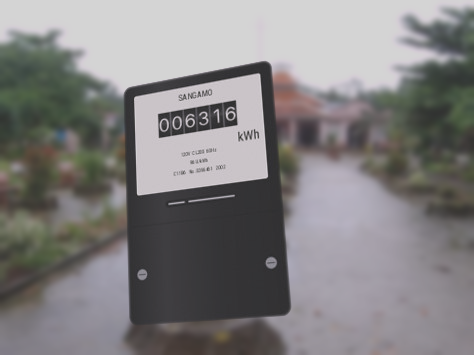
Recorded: 6316kWh
